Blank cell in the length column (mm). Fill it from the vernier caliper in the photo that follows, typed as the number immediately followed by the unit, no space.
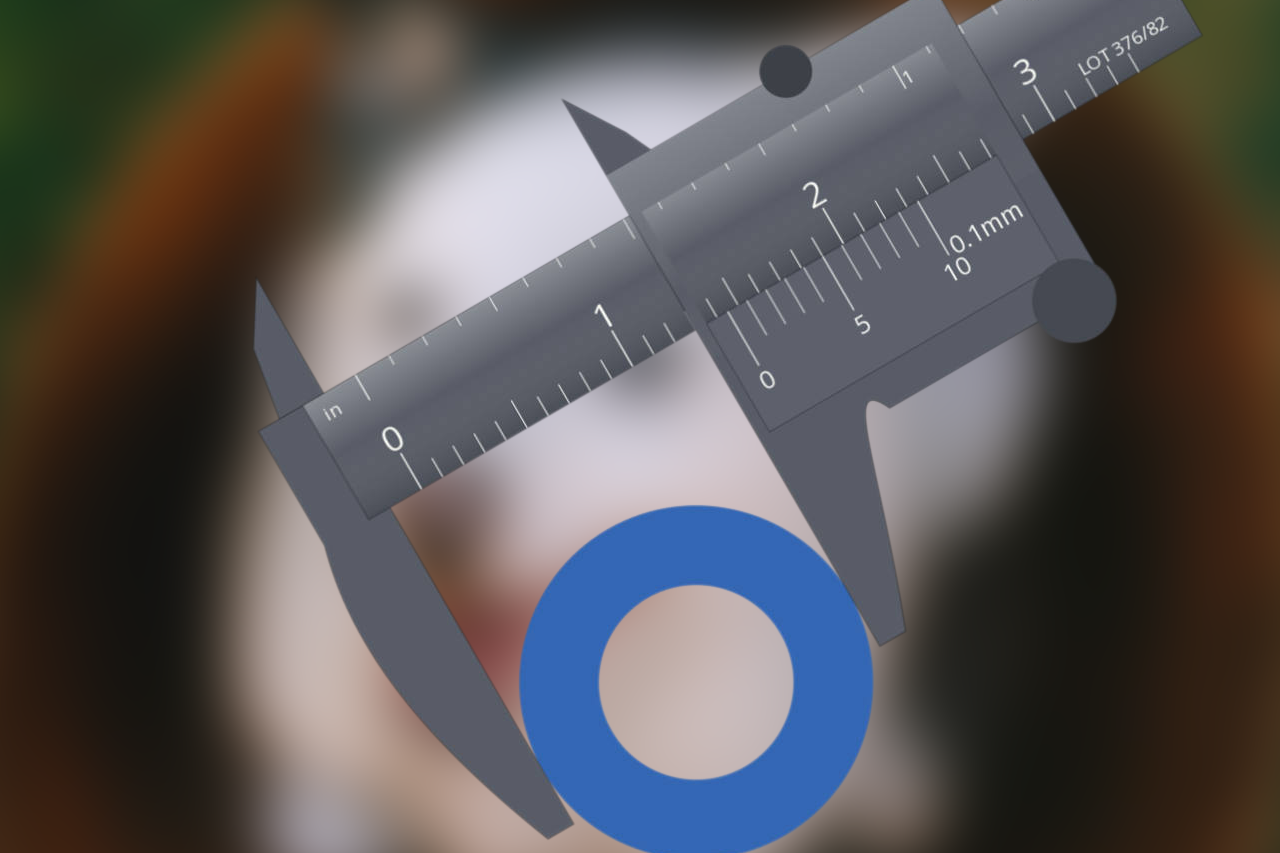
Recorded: 14.5mm
